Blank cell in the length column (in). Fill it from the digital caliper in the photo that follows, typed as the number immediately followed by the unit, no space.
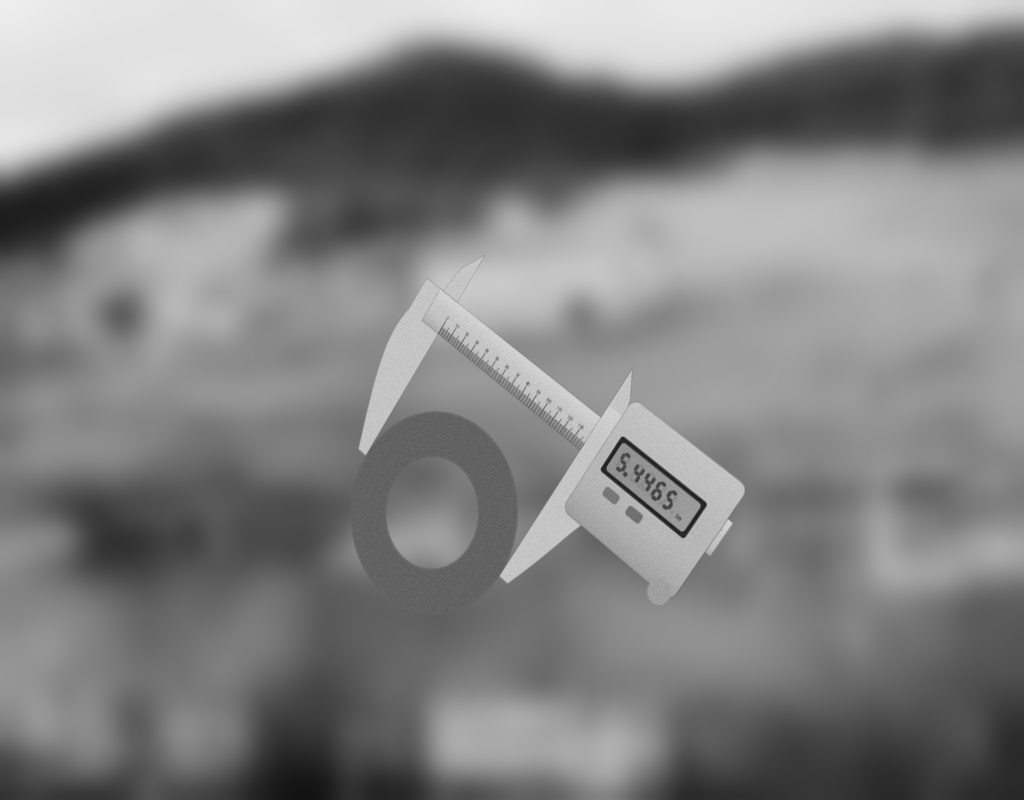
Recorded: 5.4465in
